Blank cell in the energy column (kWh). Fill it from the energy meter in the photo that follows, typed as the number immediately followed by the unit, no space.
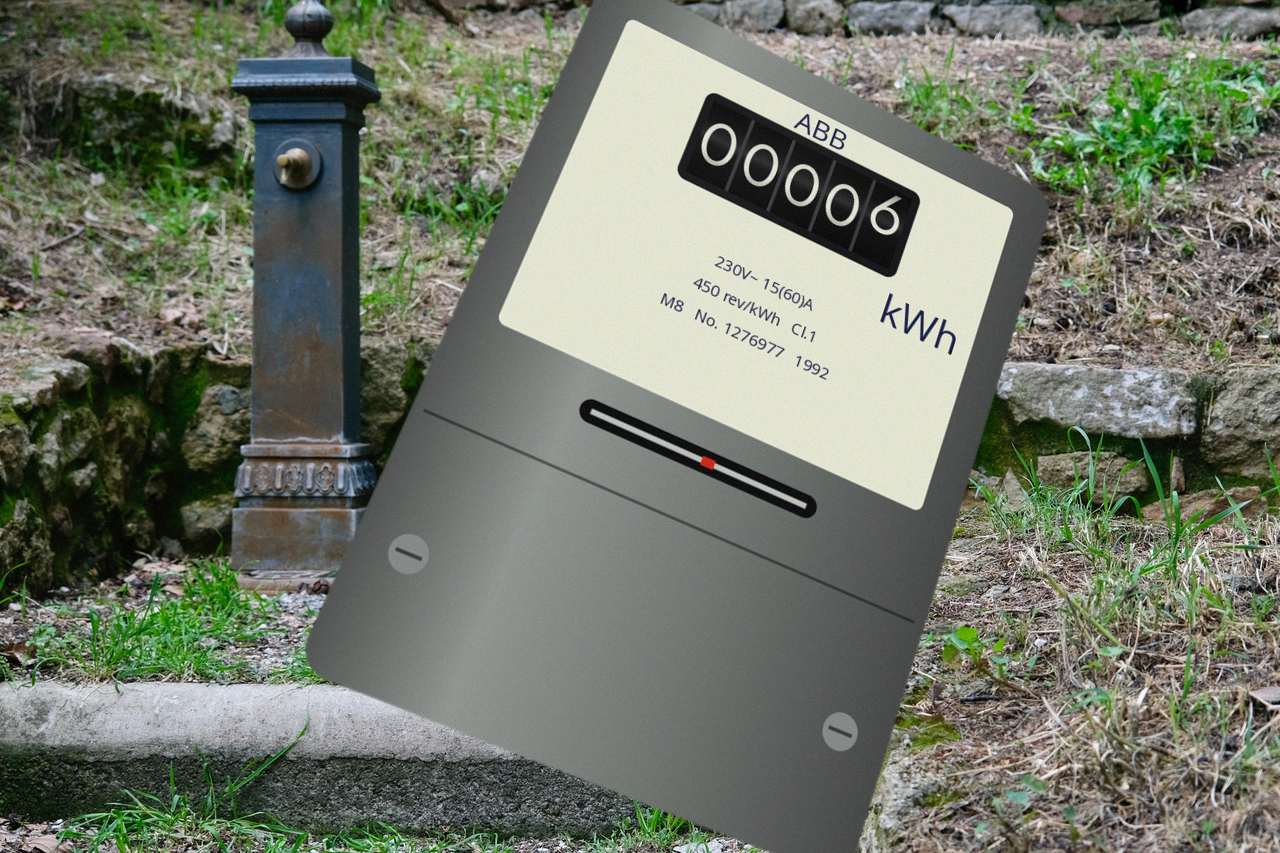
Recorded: 6kWh
